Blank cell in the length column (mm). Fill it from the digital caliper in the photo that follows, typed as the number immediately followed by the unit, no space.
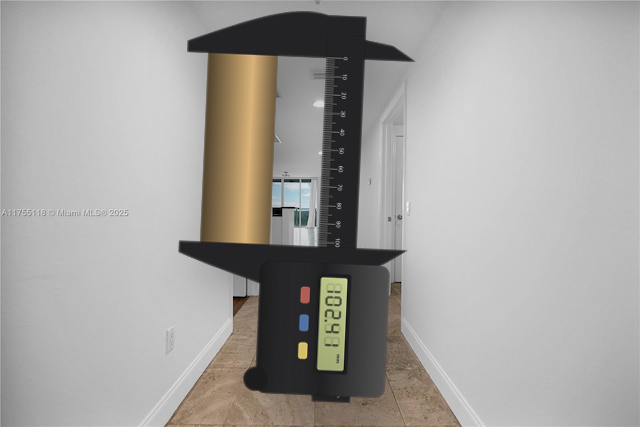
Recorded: 102.41mm
